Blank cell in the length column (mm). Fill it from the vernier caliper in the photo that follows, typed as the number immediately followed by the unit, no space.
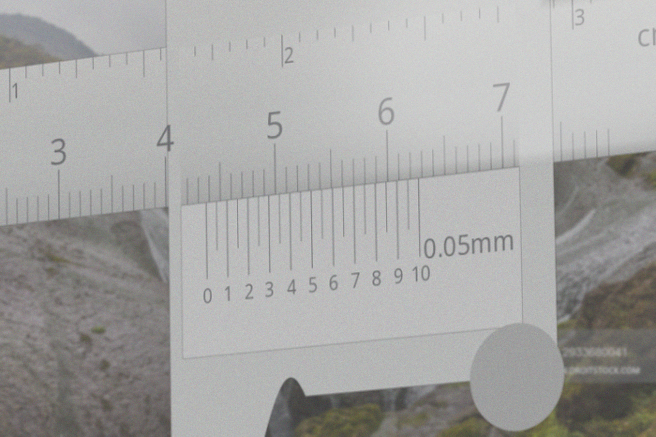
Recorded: 43.7mm
